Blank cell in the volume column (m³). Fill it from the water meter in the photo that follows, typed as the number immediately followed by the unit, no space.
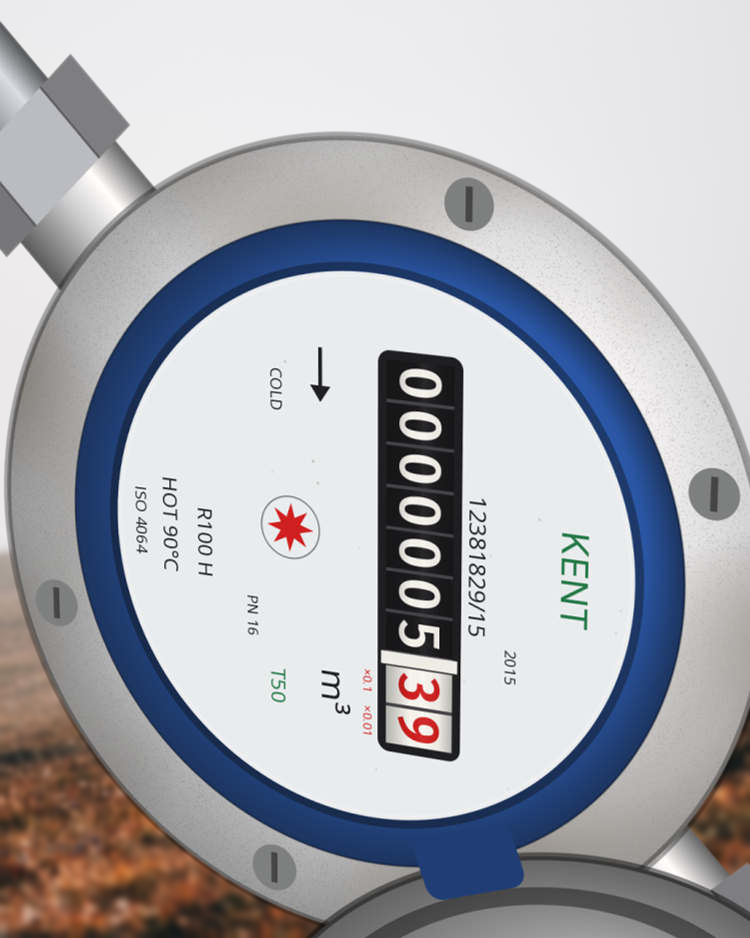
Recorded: 5.39m³
